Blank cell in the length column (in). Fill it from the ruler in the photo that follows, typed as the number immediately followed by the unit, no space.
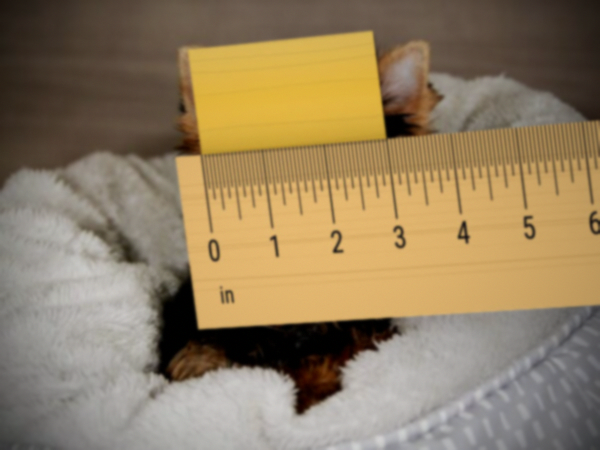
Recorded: 3in
